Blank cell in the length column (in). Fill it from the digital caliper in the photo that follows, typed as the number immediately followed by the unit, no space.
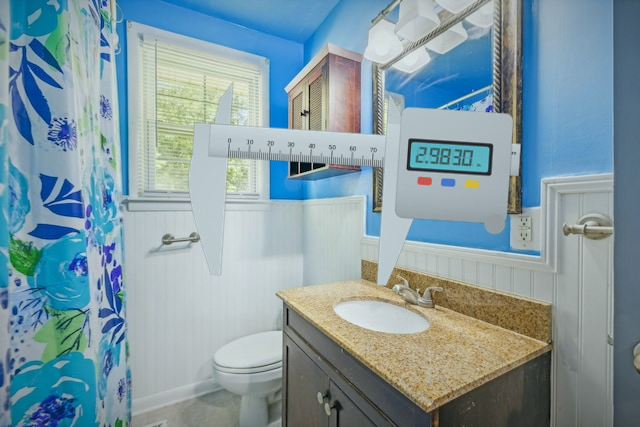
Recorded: 2.9830in
